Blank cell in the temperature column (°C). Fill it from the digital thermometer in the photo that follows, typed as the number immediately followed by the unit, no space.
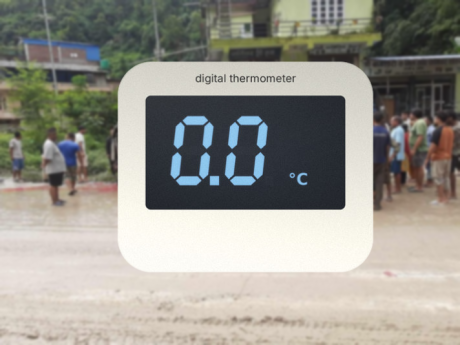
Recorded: 0.0°C
